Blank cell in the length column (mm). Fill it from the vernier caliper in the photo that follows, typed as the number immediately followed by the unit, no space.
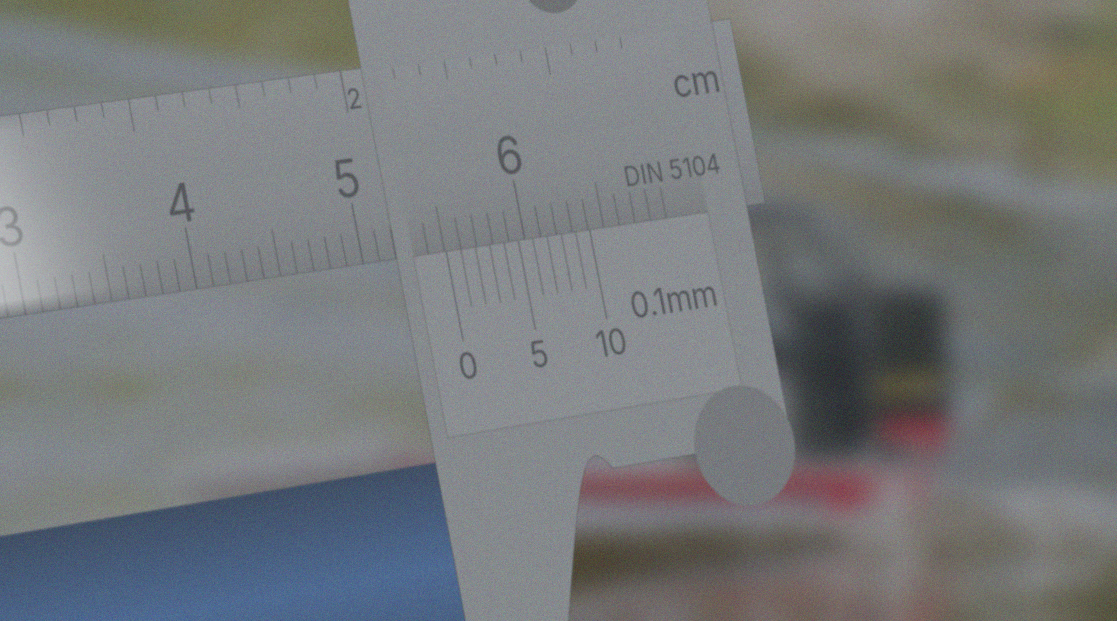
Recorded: 55.1mm
